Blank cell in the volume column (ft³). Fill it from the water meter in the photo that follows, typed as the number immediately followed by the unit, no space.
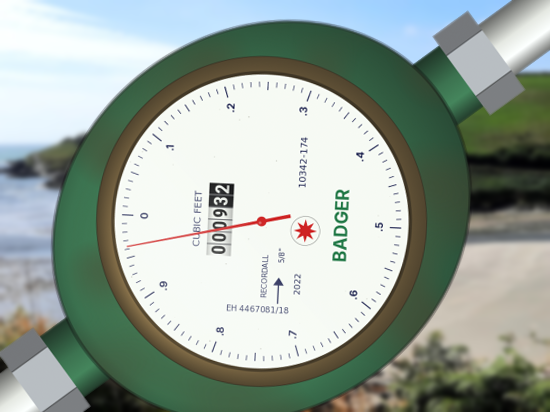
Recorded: 931.96ft³
